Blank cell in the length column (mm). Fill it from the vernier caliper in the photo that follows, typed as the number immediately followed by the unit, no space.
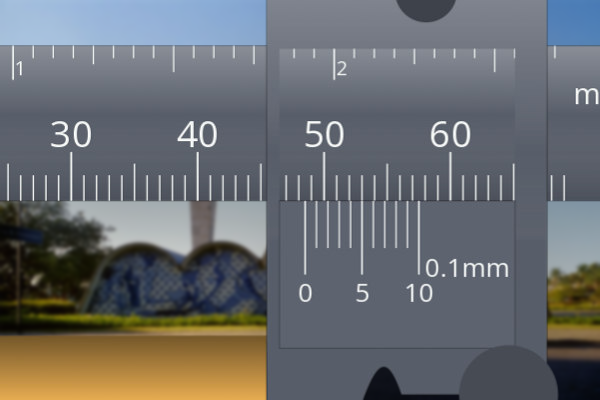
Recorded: 48.5mm
